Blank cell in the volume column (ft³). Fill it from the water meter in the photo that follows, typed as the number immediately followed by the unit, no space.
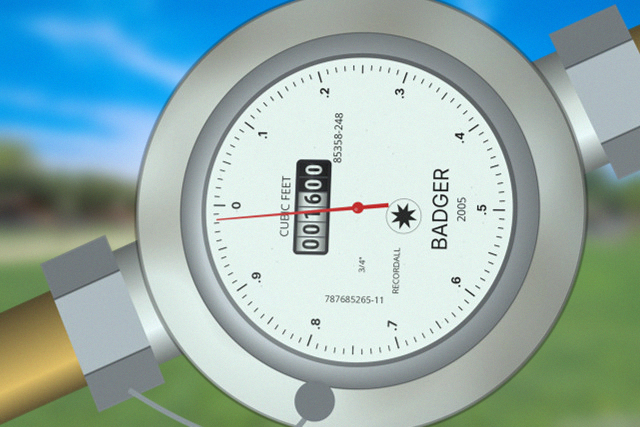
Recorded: 1599.98ft³
